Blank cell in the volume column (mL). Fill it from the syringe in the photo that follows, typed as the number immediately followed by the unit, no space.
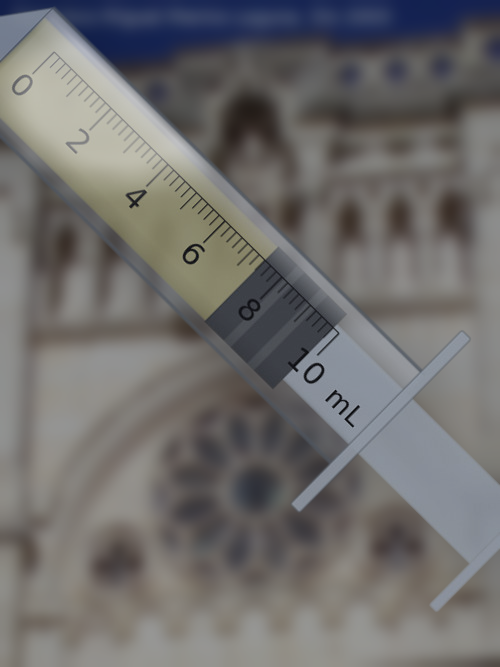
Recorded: 7.4mL
